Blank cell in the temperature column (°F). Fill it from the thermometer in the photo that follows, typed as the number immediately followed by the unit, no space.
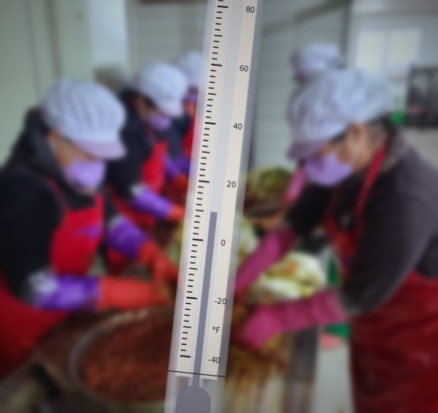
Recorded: 10°F
